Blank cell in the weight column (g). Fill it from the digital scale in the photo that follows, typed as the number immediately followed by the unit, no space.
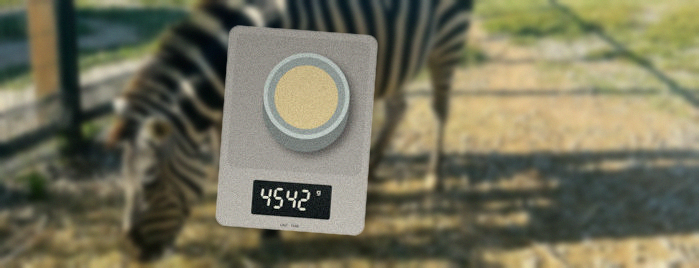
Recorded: 4542g
